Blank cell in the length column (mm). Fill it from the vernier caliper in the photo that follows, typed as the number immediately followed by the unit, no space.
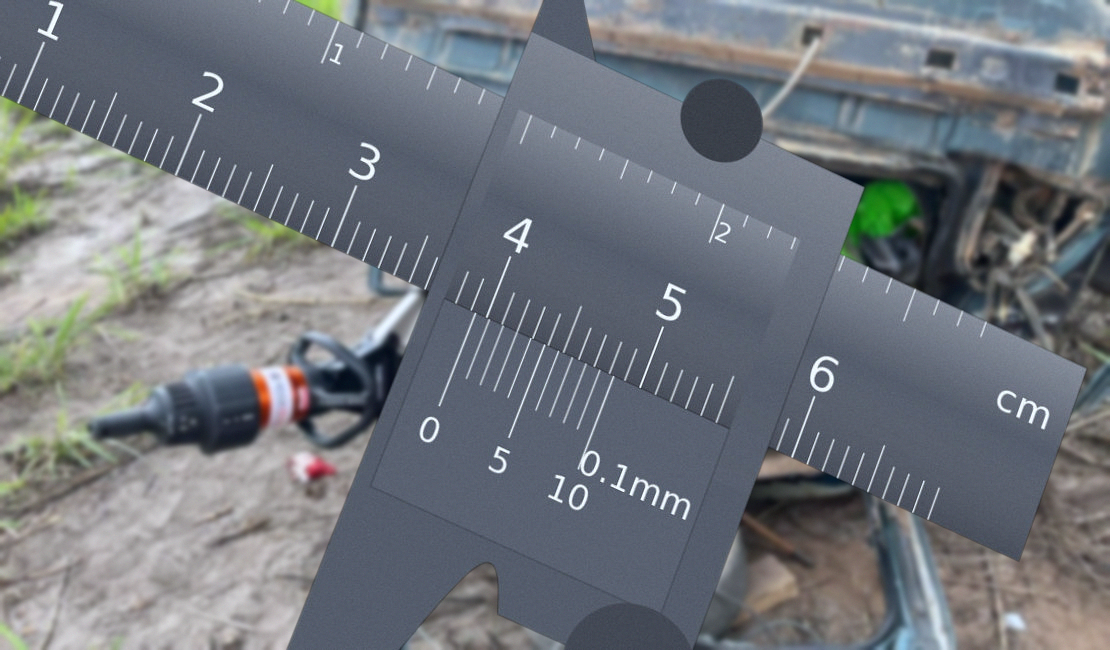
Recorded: 39.3mm
